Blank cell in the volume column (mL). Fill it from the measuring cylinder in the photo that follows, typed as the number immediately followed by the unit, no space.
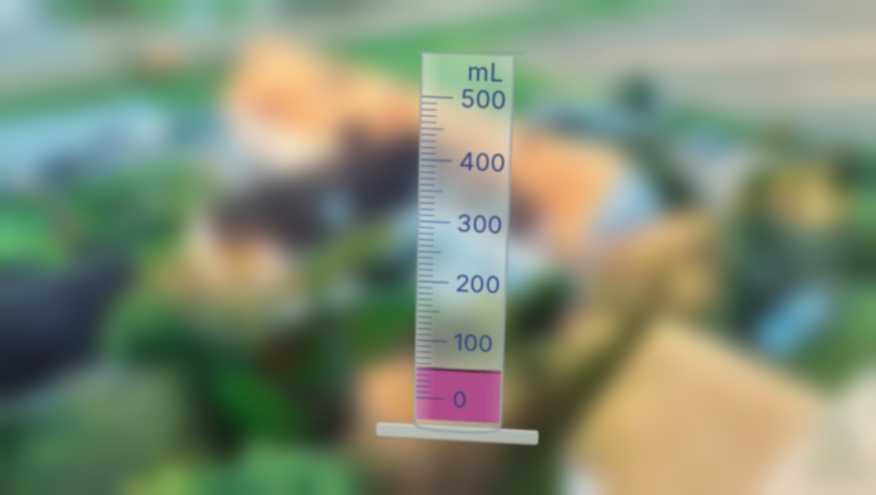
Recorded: 50mL
